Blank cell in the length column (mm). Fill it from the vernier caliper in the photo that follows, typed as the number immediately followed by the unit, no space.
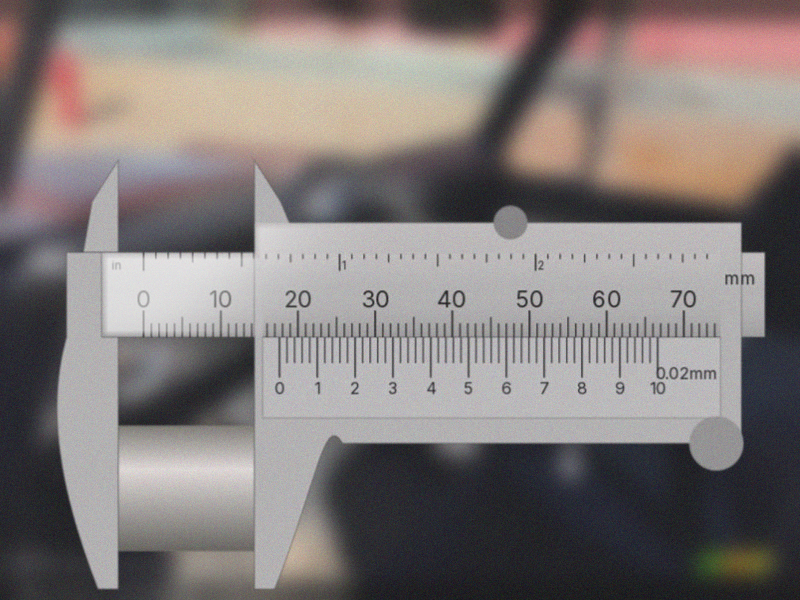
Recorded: 17.6mm
